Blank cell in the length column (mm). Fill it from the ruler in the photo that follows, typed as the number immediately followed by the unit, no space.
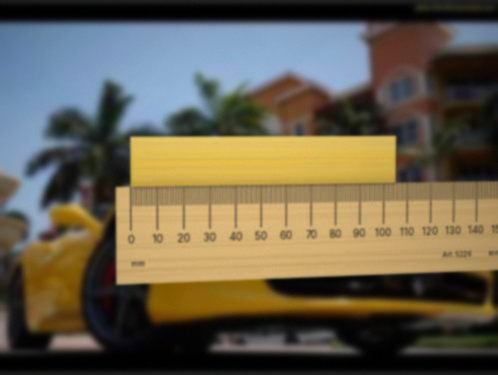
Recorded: 105mm
